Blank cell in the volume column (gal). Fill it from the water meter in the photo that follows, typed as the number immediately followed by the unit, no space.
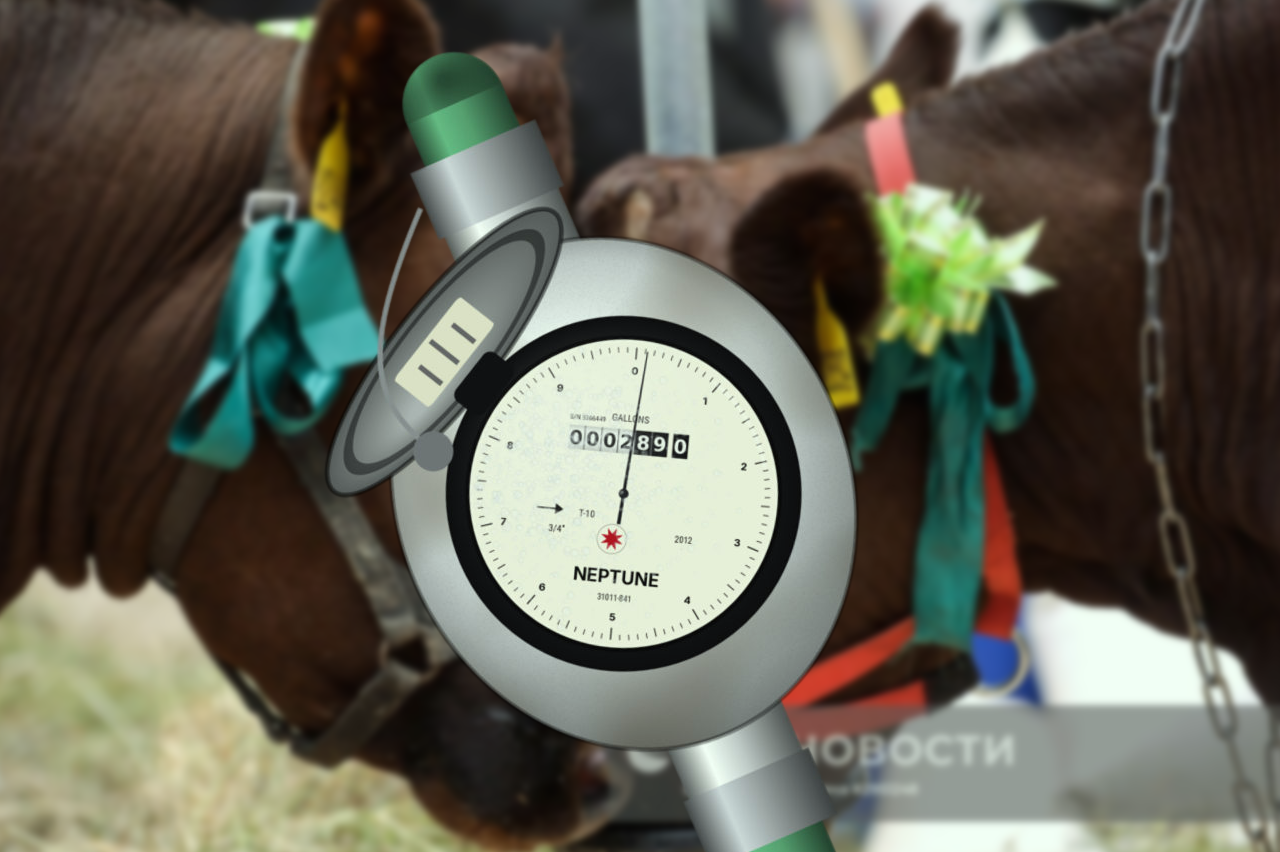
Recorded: 2890.1gal
